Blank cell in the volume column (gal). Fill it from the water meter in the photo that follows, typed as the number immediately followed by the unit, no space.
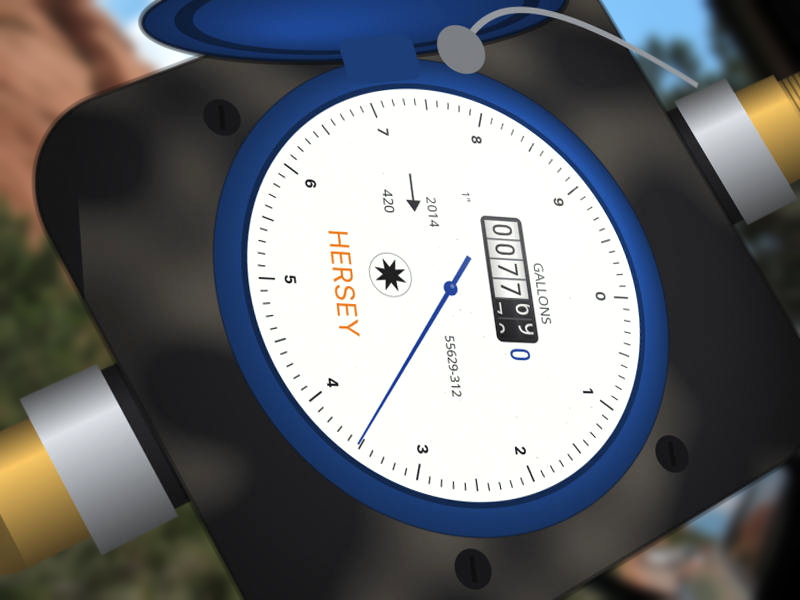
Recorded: 77693.5gal
